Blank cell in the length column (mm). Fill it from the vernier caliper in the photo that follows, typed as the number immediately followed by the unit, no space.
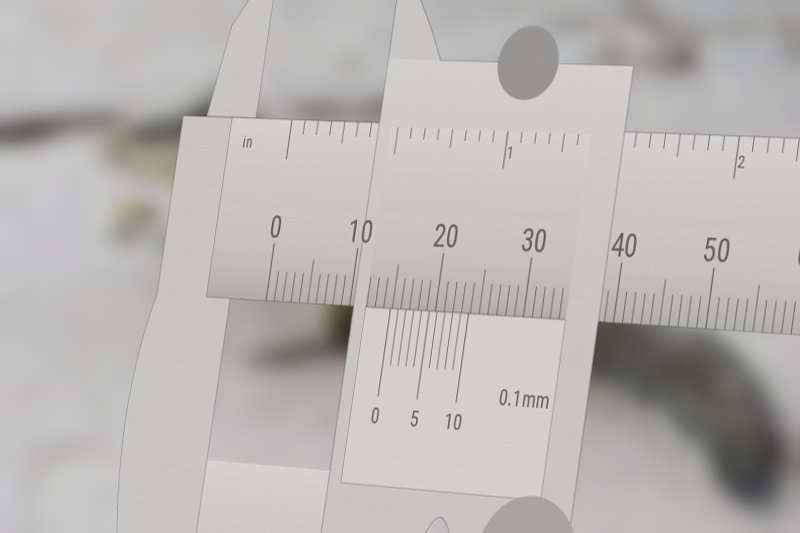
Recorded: 14.8mm
